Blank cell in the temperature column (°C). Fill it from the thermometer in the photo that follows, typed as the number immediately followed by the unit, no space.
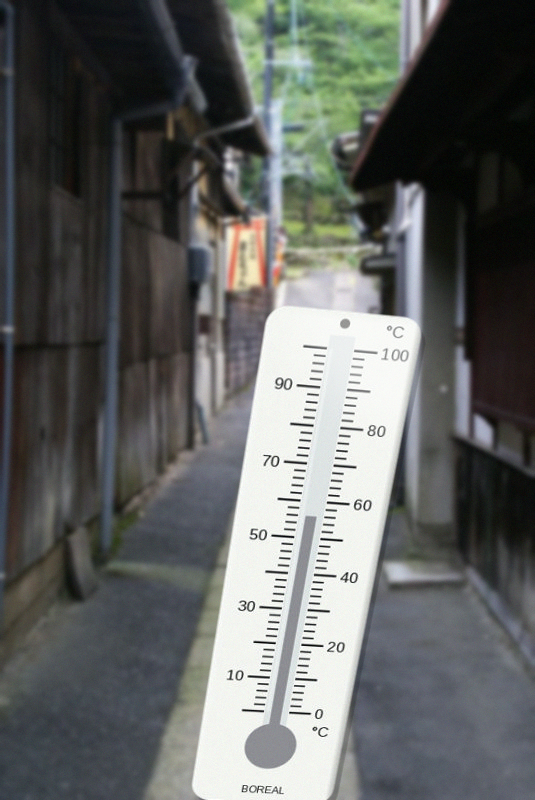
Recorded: 56°C
